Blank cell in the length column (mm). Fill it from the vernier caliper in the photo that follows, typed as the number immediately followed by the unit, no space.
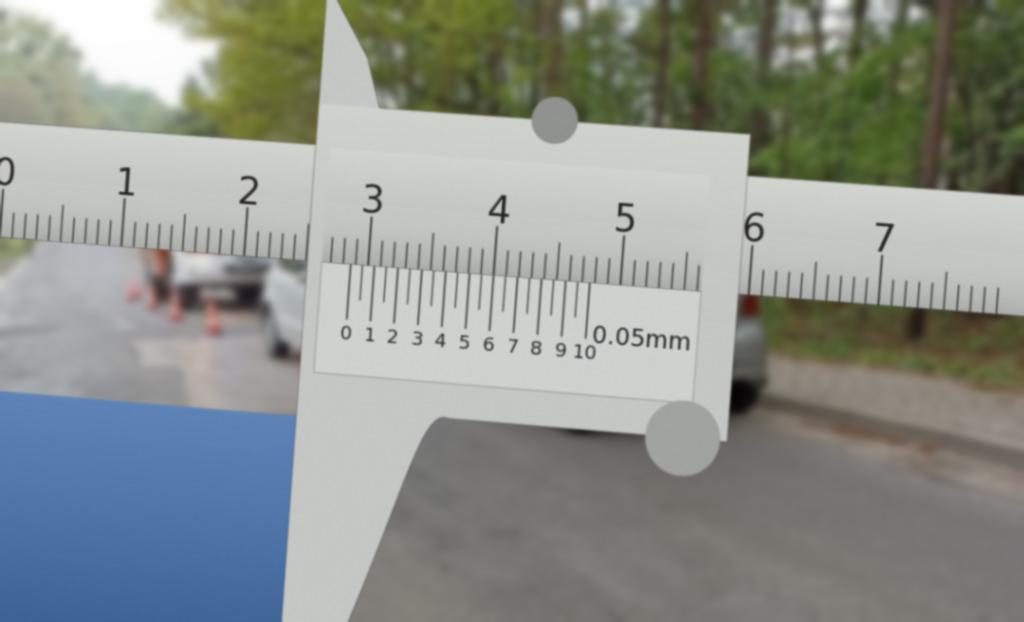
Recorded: 28.6mm
